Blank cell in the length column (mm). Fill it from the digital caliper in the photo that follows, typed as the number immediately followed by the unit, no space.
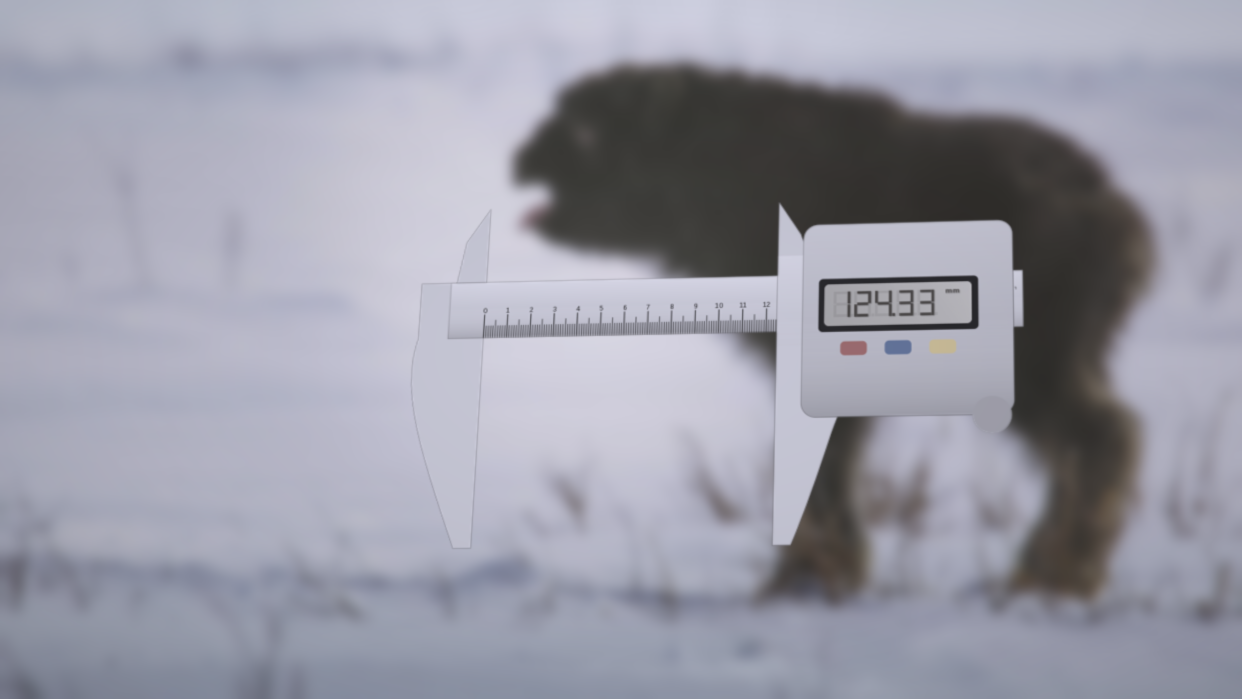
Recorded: 124.33mm
